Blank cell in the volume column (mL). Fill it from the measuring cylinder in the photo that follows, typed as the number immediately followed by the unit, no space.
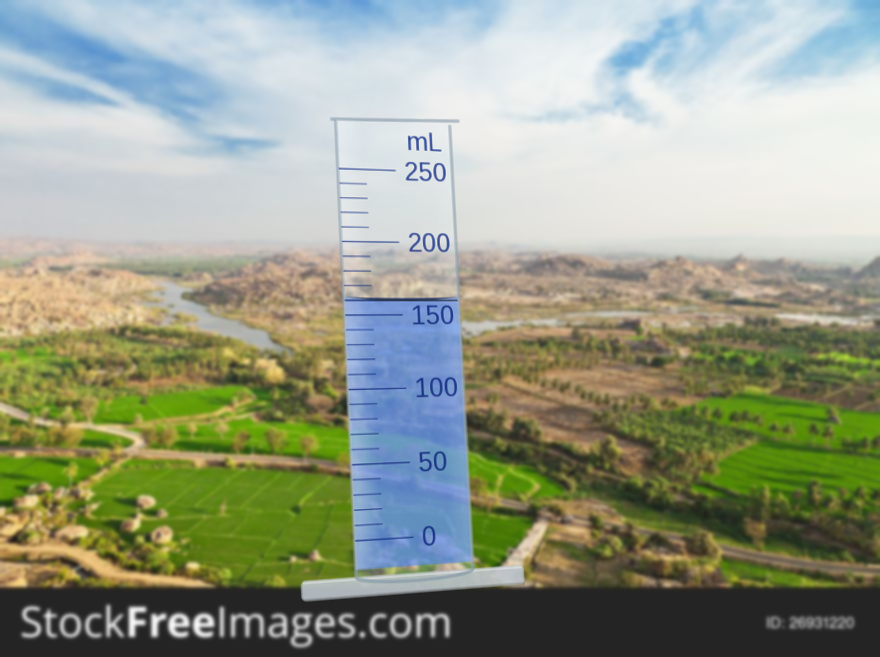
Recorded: 160mL
